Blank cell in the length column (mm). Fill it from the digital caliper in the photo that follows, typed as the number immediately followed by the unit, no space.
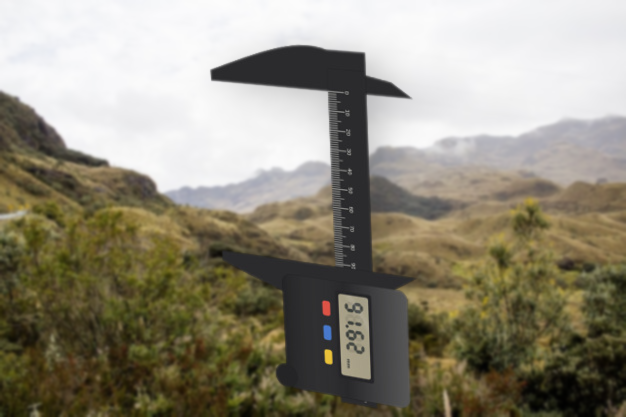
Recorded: 91.62mm
